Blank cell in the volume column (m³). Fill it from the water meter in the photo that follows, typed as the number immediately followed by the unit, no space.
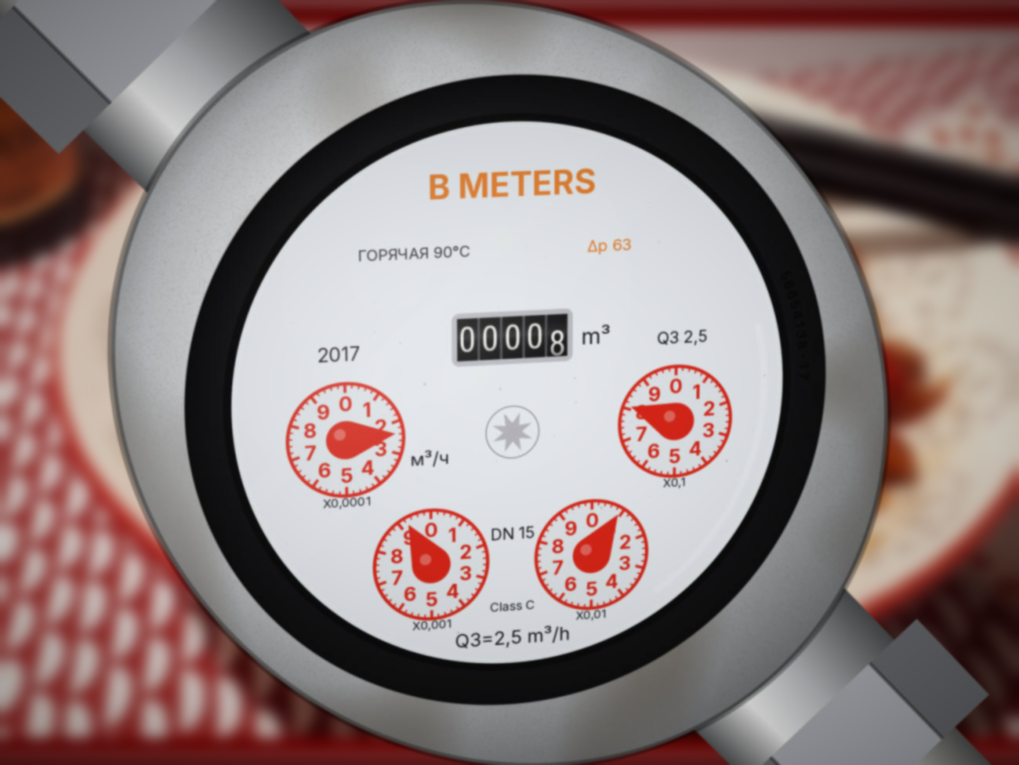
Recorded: 7.8092m³
